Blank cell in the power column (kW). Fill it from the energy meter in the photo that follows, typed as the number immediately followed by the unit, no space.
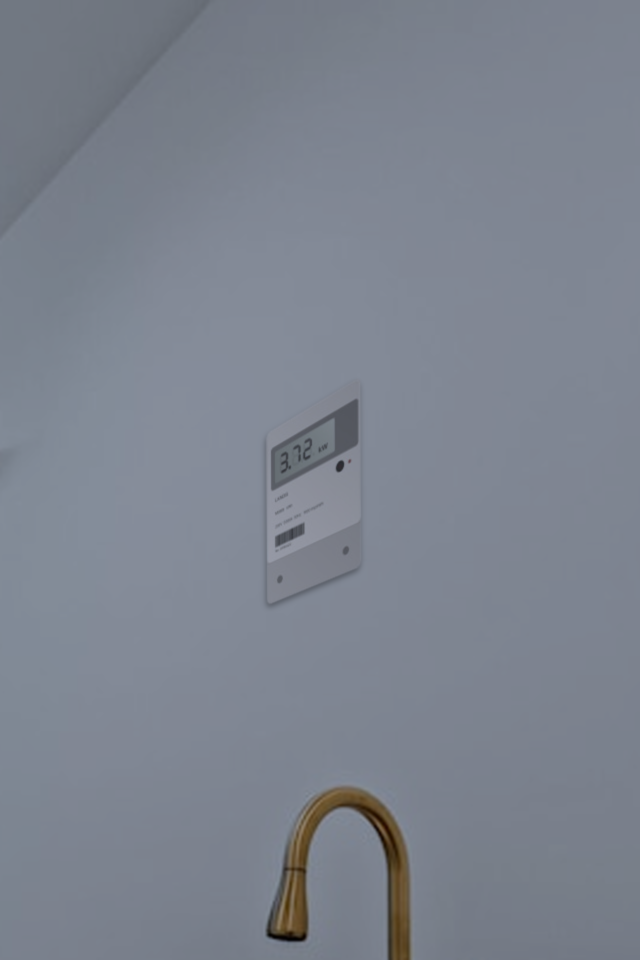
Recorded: 3.72kW
